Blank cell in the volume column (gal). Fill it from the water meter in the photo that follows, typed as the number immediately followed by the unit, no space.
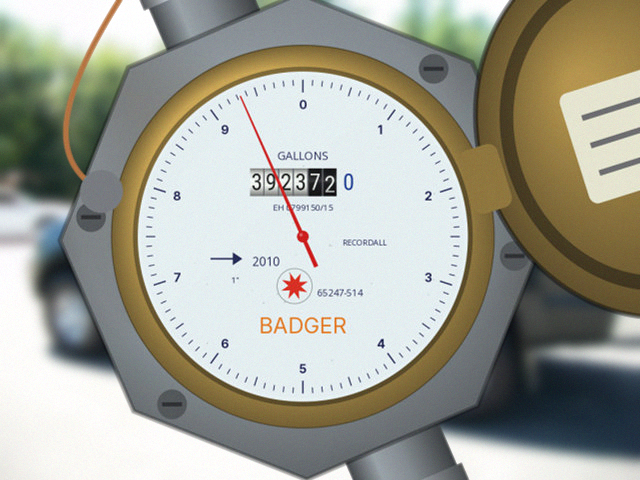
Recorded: 3923719.3gal
